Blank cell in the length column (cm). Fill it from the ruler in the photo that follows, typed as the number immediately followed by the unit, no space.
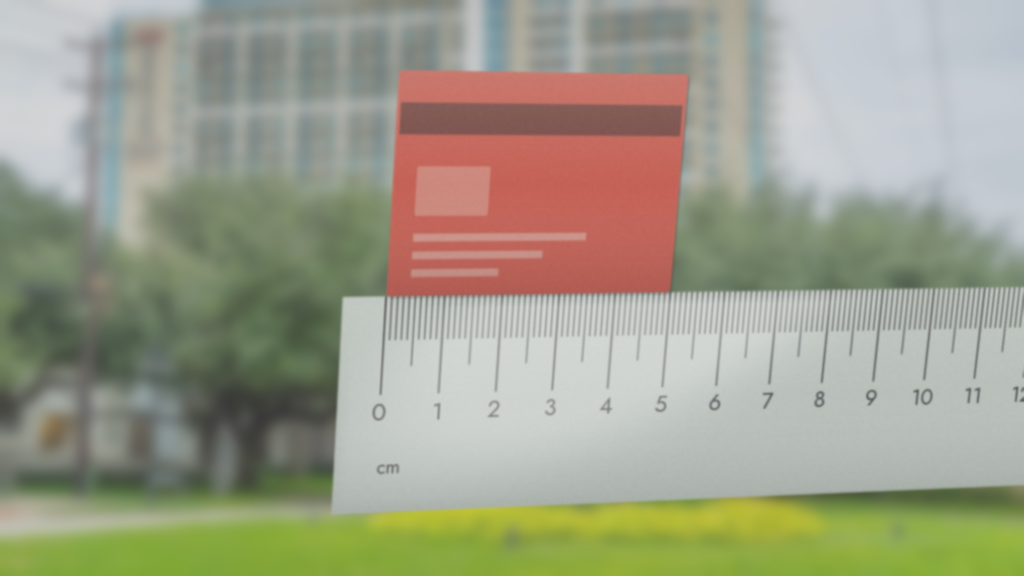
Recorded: 5cm
